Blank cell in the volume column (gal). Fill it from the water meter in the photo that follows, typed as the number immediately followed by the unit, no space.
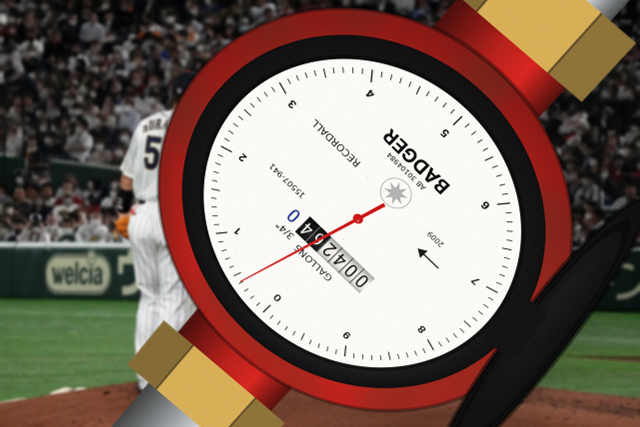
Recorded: 42640.4gal
